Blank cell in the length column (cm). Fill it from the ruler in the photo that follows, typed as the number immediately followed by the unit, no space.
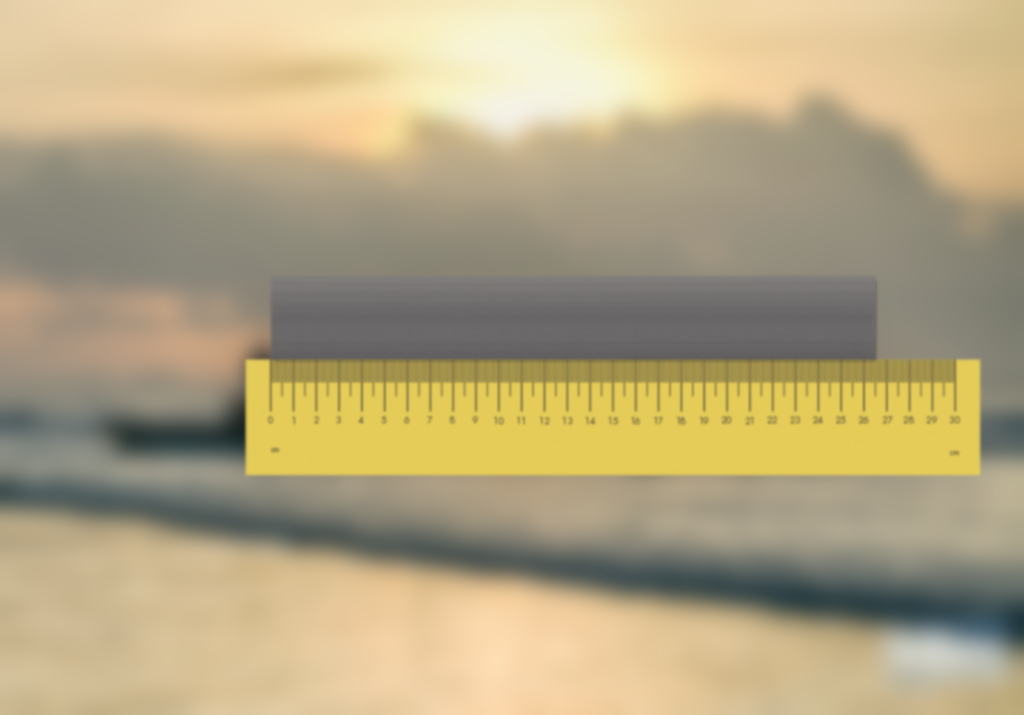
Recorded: 26.5cm
